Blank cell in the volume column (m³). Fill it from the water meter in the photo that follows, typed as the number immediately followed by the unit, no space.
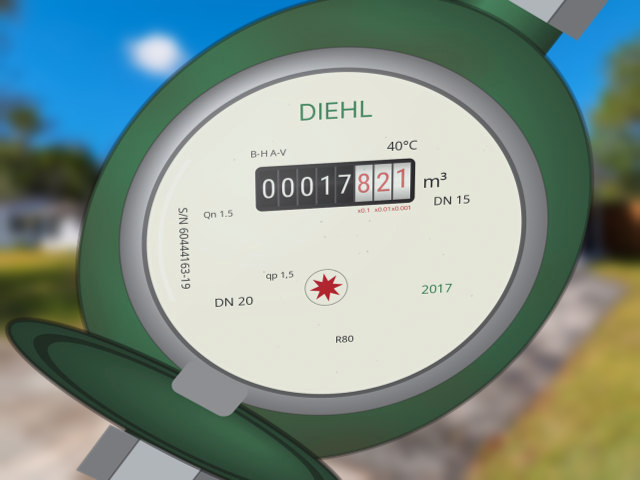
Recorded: 17.821m³
